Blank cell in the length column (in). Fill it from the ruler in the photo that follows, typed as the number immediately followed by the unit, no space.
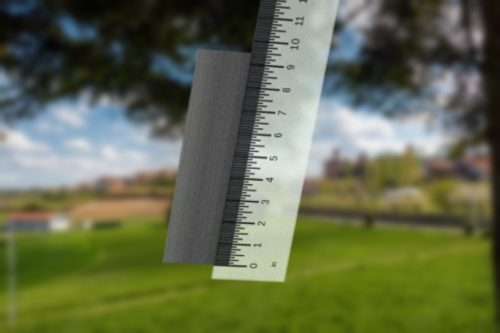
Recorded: 9.5in
